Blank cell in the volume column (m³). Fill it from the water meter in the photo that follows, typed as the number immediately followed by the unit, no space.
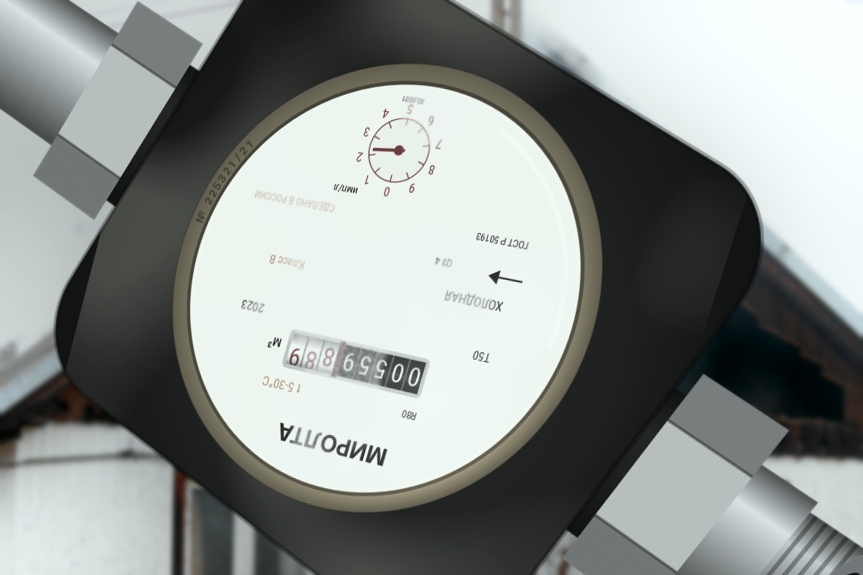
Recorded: 559.8892m³
